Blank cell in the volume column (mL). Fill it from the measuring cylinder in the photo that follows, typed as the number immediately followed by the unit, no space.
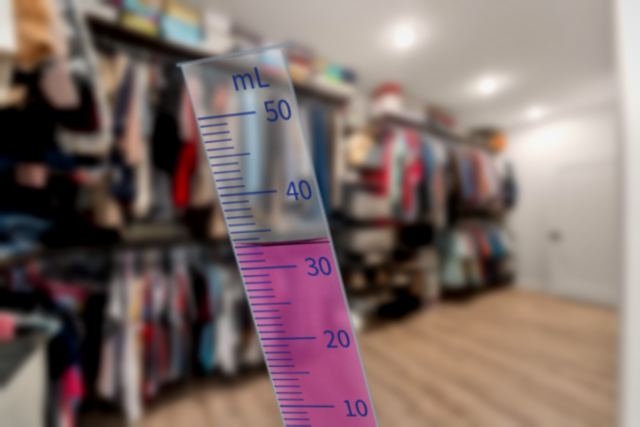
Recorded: 33mL
